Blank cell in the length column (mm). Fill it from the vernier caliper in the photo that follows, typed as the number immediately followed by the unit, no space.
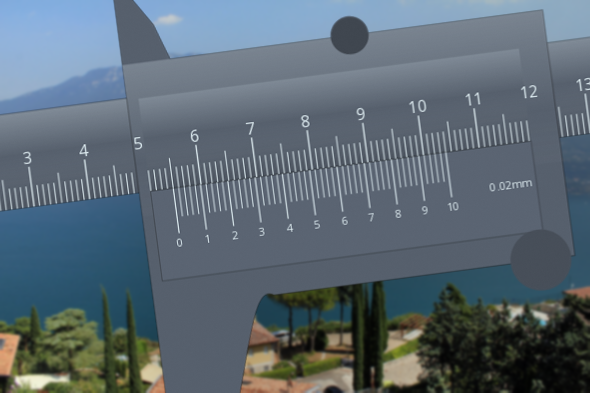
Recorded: 55.0mm
